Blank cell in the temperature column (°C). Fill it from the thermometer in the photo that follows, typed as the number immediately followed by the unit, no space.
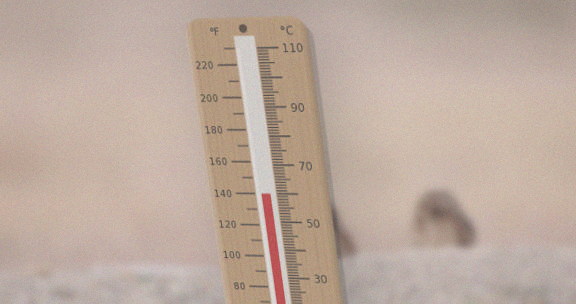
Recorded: 60°C
